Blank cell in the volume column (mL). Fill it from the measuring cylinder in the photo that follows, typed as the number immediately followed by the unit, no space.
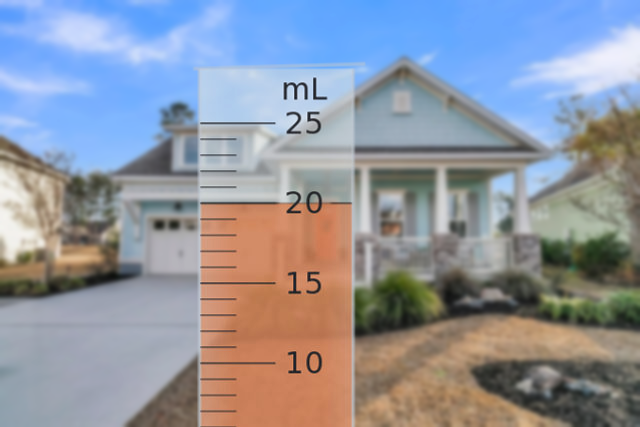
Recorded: 20mL
